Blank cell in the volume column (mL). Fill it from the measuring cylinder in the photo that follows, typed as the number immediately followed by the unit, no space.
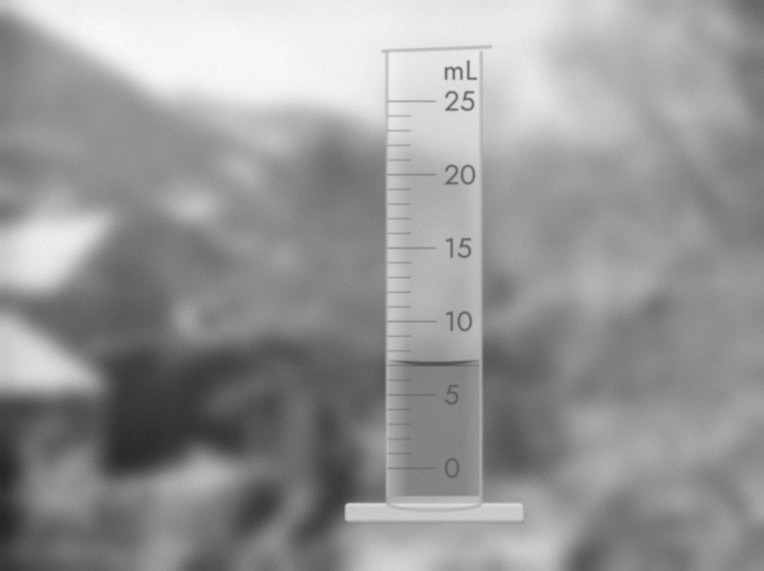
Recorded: 7mL
